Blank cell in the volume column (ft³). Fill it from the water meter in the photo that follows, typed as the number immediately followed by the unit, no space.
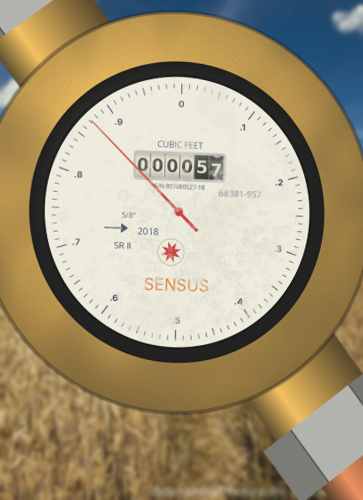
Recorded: 56.87ft³
